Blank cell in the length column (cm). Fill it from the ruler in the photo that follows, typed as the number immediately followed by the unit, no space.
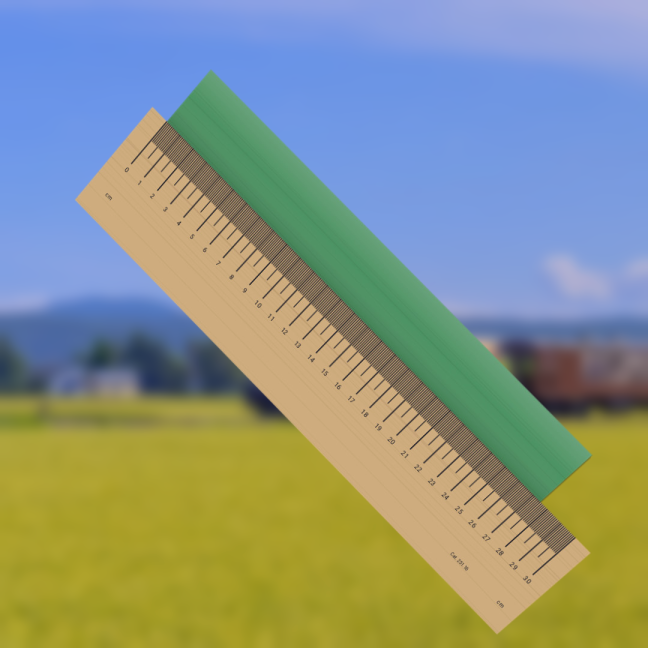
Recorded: 27.5cm
